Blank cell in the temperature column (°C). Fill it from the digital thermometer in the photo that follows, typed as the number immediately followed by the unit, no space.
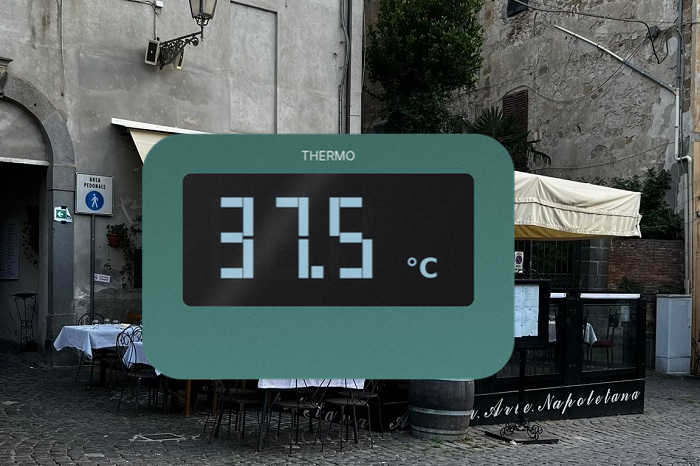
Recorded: 37.5°C
